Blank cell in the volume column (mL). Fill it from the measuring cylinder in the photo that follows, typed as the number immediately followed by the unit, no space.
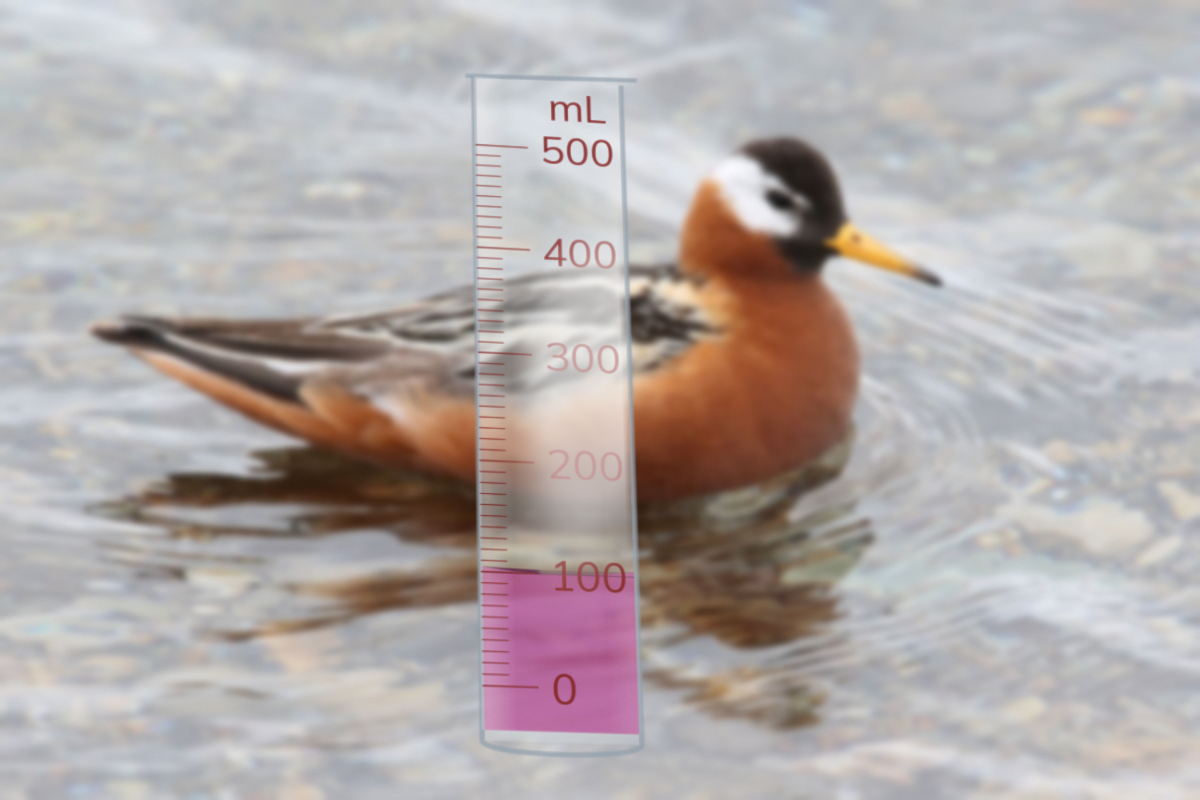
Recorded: 100mL
